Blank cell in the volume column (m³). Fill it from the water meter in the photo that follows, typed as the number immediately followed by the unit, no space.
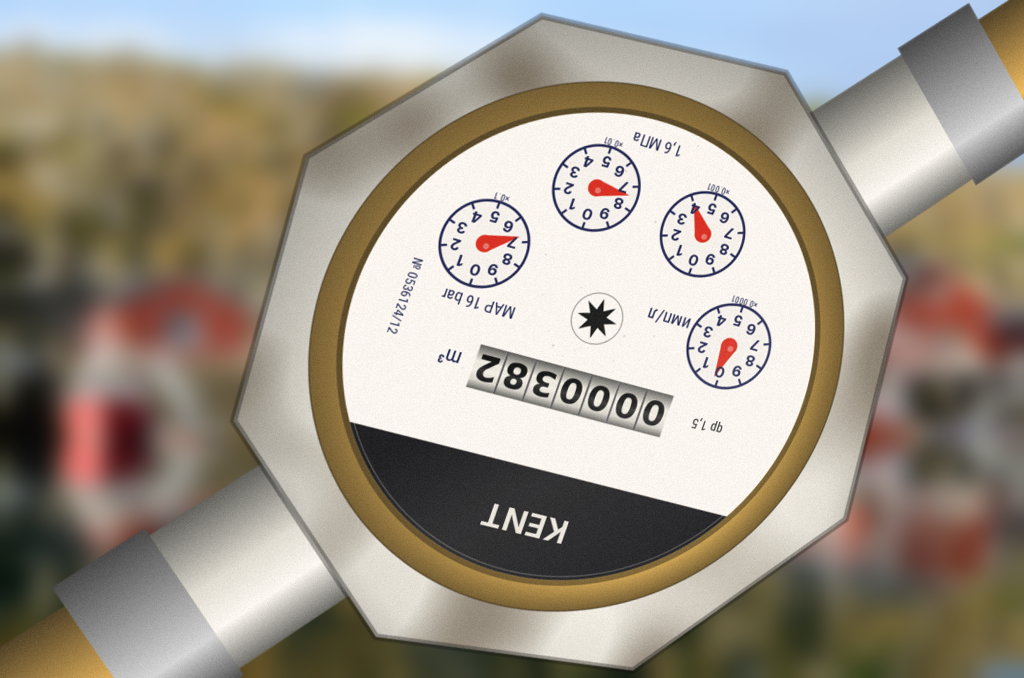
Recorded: 382.6740m³
